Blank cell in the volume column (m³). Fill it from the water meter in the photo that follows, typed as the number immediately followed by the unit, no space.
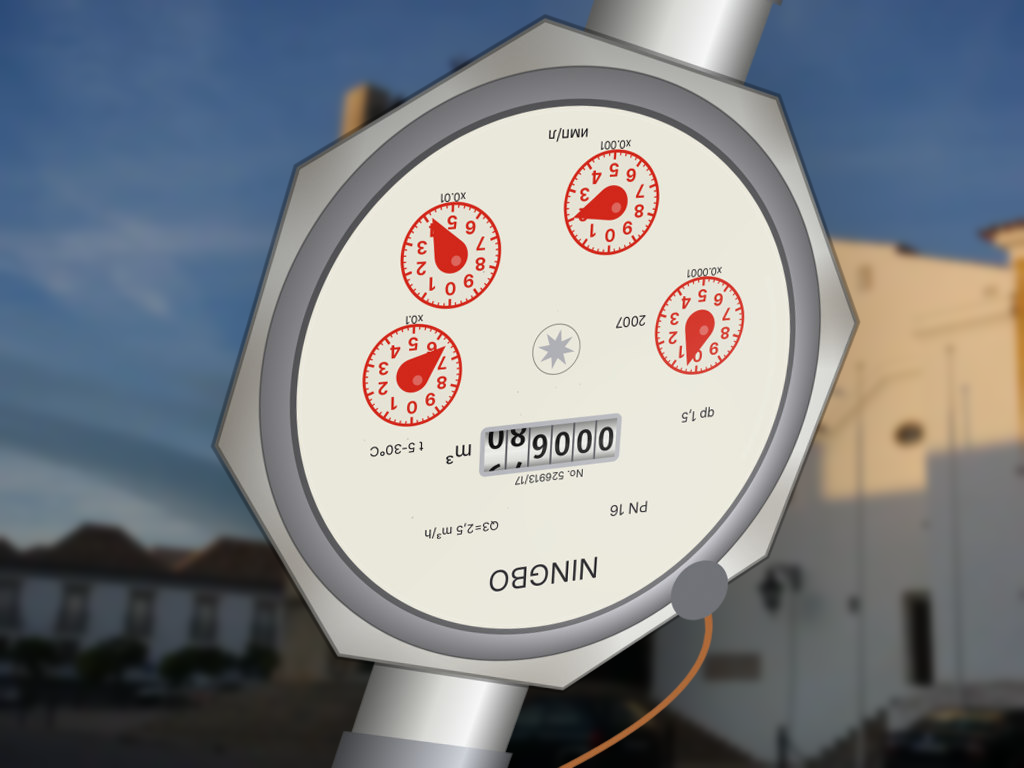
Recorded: 679.6420m³
